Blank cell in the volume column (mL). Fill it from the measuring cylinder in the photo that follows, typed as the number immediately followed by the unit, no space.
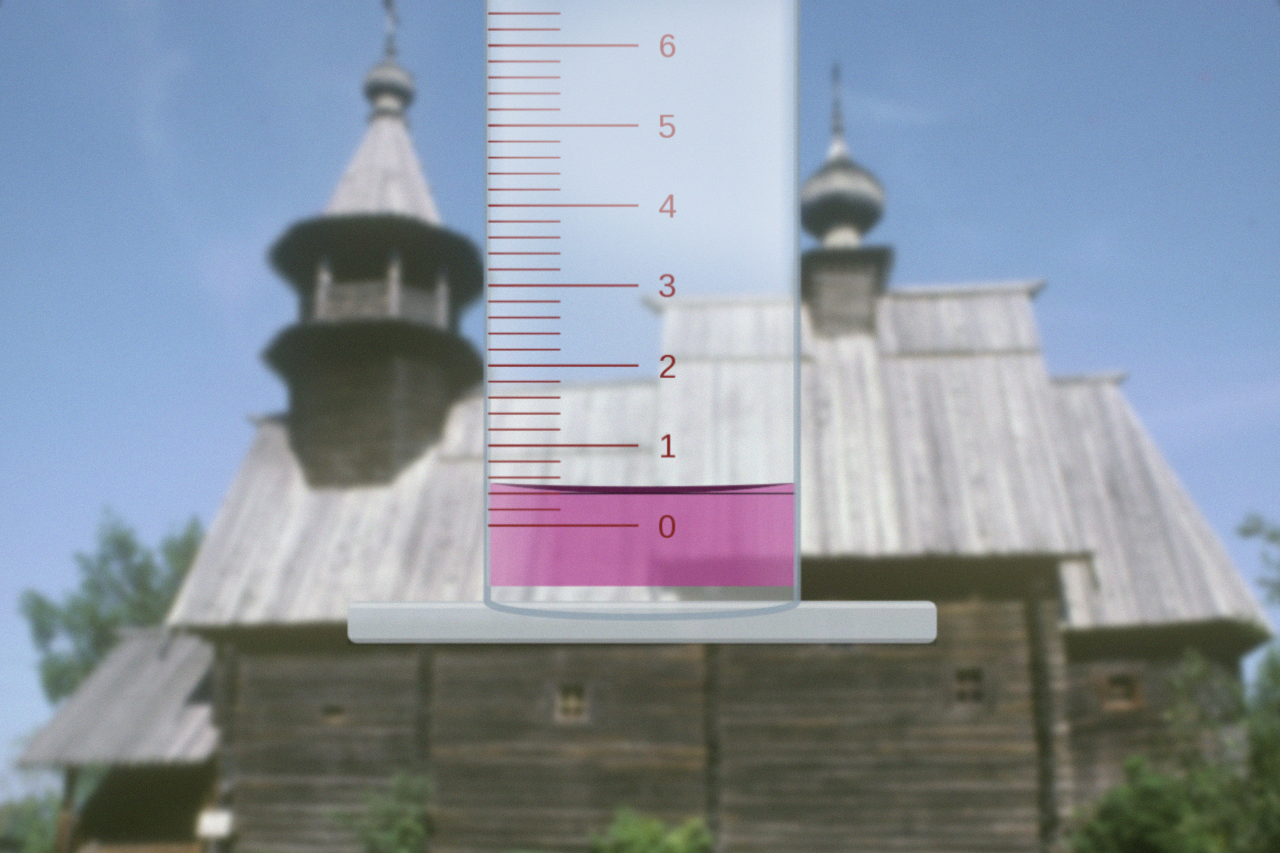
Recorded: 0.4mL
